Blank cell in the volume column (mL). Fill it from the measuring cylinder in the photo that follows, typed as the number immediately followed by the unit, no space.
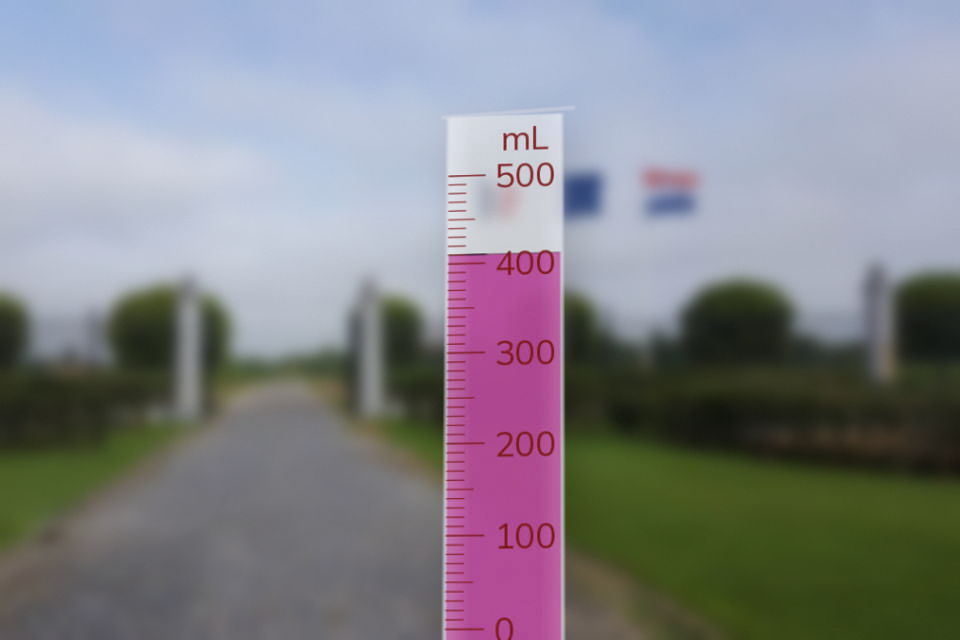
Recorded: 410mL
